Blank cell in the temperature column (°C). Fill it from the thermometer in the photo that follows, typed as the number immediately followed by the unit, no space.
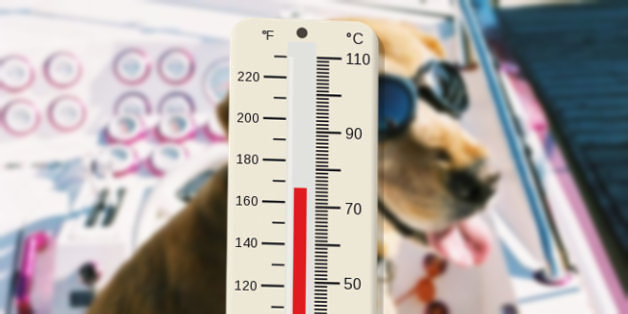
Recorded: 75°C
